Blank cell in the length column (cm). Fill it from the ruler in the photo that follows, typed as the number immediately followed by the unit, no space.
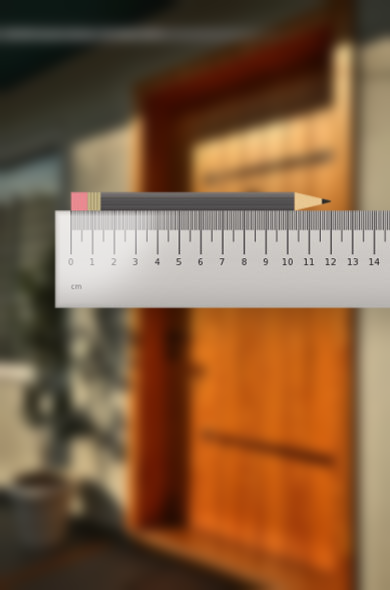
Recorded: 12cm
